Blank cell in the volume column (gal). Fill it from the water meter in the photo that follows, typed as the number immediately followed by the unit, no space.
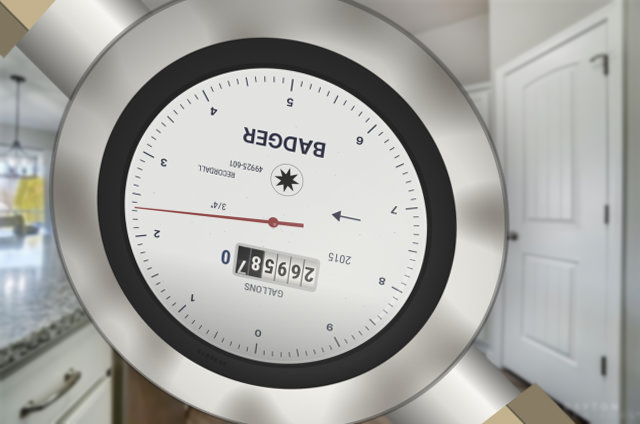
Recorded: 2695872.3gal
